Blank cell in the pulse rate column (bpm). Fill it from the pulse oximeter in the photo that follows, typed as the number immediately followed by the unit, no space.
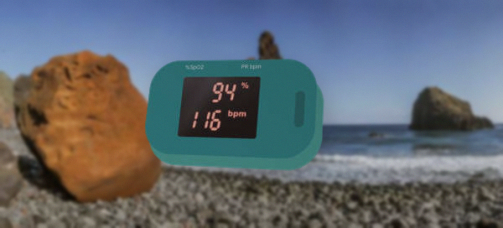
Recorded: 116bpm
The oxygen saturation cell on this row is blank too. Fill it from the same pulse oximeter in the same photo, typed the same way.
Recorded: 94%
